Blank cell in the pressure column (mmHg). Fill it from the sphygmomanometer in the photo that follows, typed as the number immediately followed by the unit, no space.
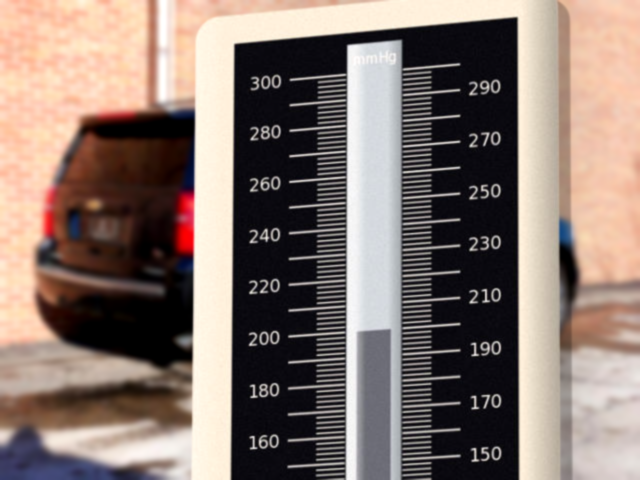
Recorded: 200mmHg
